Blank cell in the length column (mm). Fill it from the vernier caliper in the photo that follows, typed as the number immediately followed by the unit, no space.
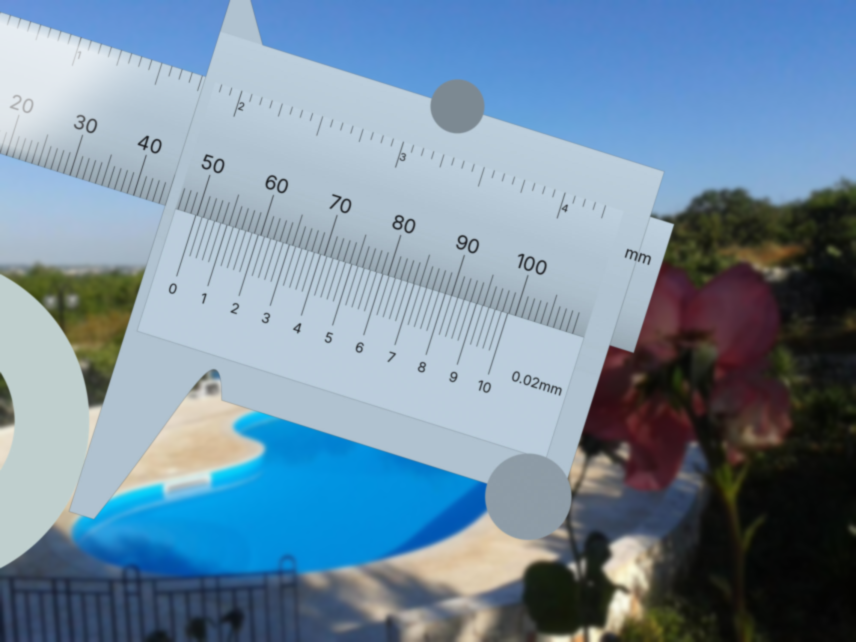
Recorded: 49.8mm
